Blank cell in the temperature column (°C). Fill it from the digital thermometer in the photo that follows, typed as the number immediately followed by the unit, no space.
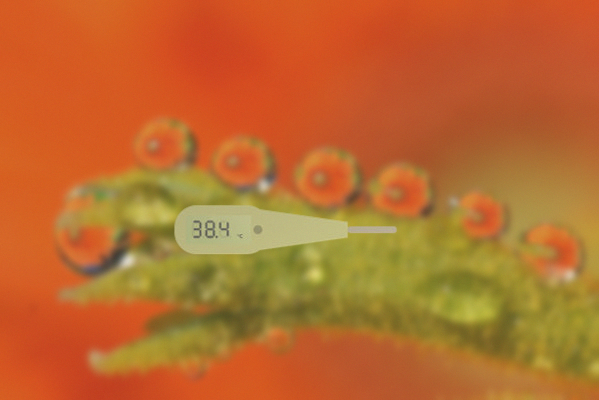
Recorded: 38.4°C
